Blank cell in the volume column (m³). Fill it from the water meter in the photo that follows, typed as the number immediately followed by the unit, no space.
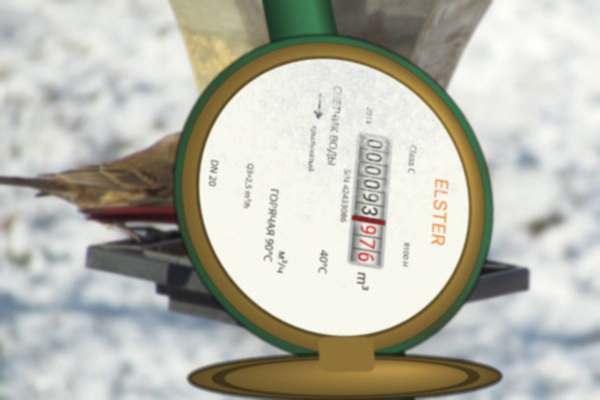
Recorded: 93.976m³
